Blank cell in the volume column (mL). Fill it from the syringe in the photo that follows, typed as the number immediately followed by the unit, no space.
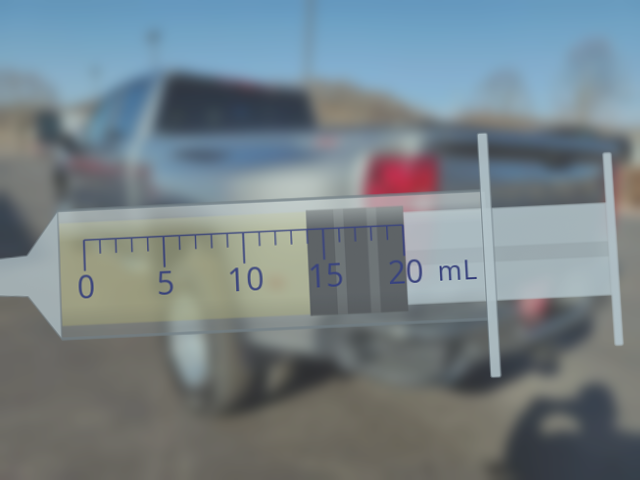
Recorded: 14mL
